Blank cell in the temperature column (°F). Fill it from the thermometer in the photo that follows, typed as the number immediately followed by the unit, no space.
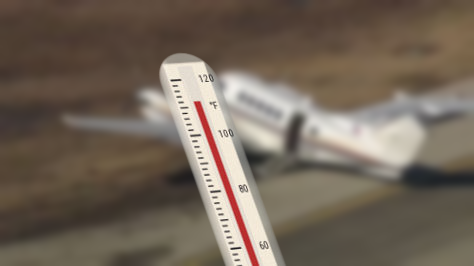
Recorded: 112°F
